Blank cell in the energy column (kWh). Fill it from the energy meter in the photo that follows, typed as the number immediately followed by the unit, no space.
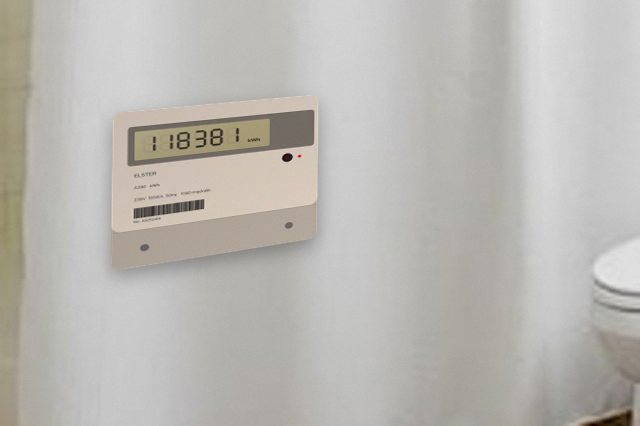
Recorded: 118381kWh
